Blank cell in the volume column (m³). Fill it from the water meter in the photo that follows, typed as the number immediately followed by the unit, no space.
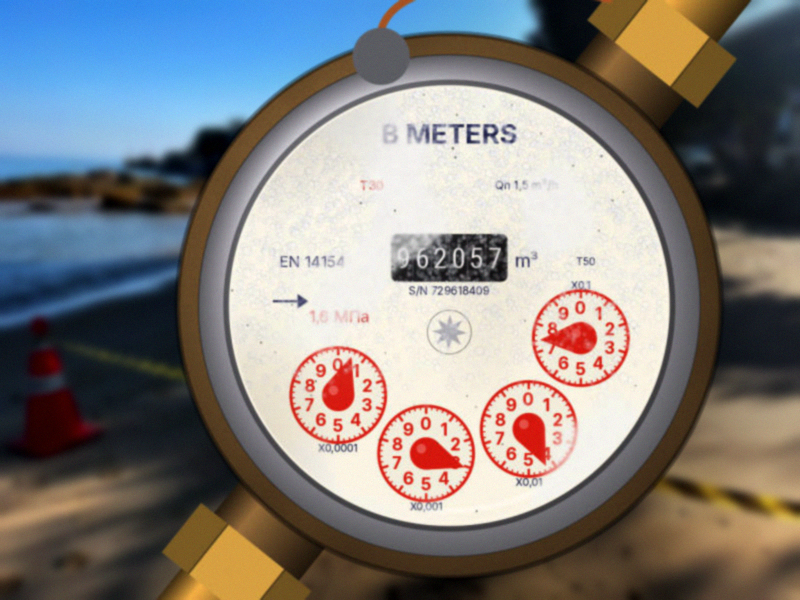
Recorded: 962057.7430m³
